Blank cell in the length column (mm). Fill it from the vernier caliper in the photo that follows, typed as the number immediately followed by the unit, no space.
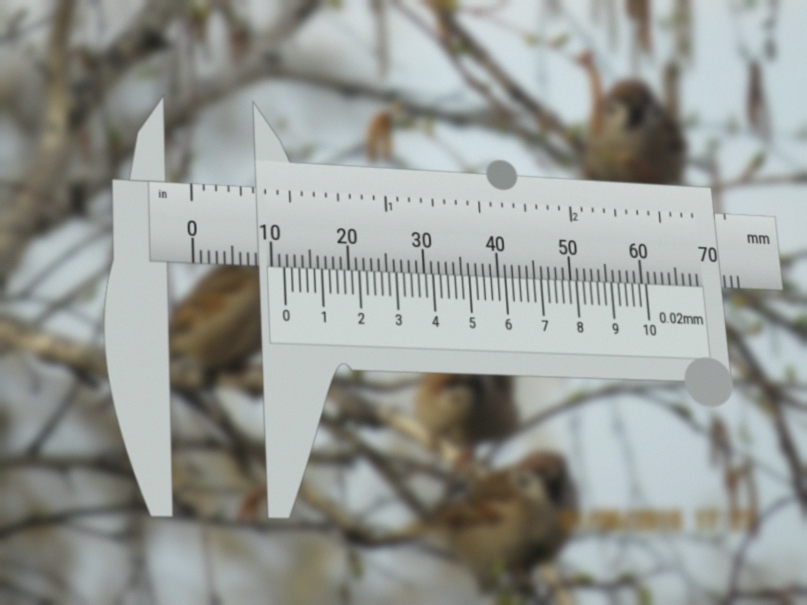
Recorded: 11.6mm
